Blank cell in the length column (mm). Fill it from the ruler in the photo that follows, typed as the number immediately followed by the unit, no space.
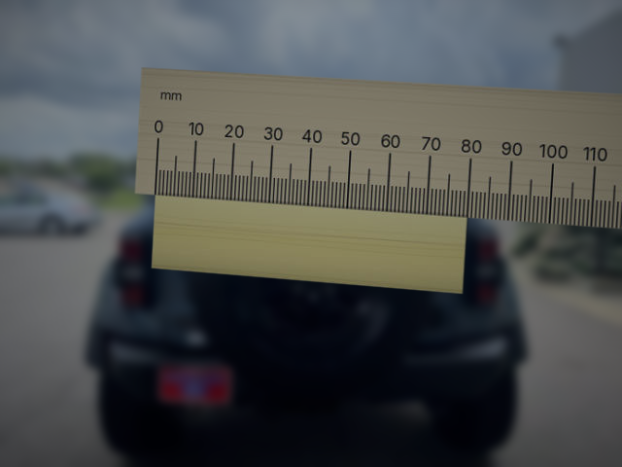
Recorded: 80mm
